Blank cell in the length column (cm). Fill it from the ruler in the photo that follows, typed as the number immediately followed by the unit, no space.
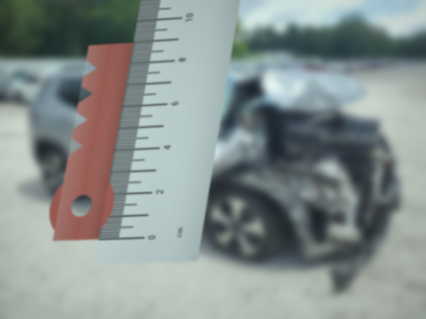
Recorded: 9cm
